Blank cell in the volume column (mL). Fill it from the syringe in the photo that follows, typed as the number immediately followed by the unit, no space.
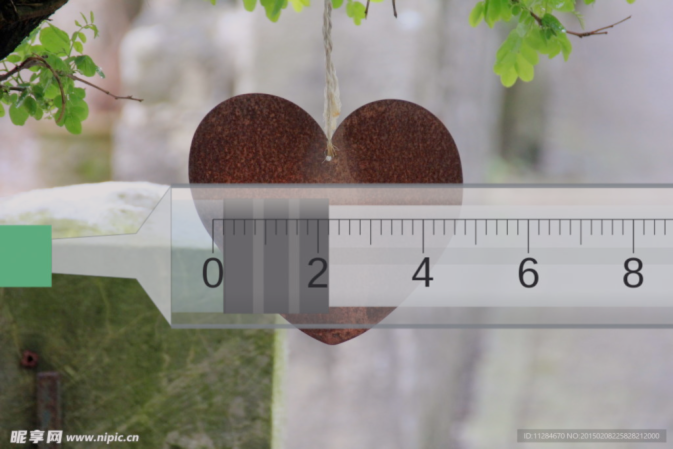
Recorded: 0.2mL
